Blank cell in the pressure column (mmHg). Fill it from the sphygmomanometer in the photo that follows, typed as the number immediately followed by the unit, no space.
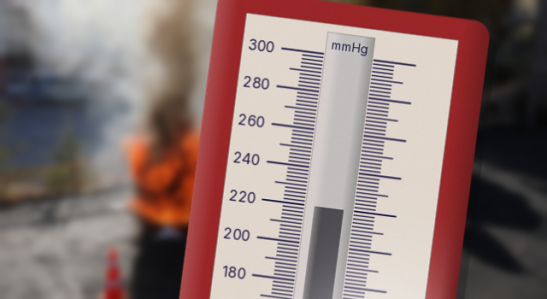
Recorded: 220mmHg
